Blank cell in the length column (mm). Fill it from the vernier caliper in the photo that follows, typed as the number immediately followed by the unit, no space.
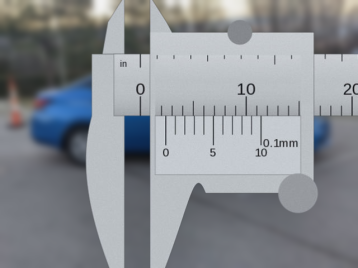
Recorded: 2.4mm
